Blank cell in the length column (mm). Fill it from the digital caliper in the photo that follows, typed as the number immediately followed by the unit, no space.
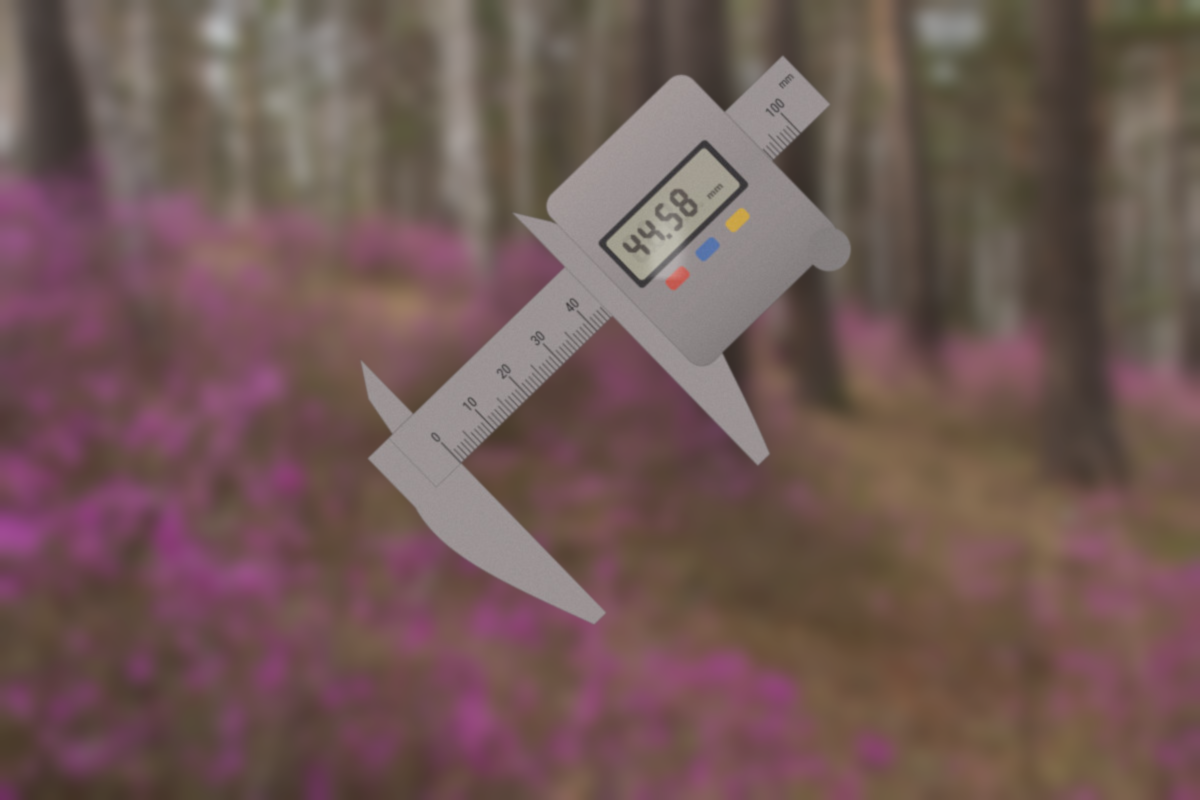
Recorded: 44.58mm
